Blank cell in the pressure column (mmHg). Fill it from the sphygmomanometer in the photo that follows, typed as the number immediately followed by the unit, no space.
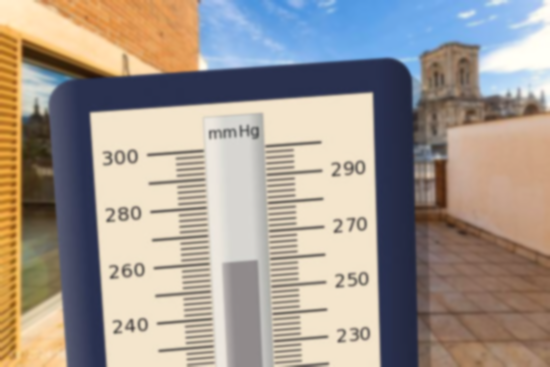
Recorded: 260mmHg
